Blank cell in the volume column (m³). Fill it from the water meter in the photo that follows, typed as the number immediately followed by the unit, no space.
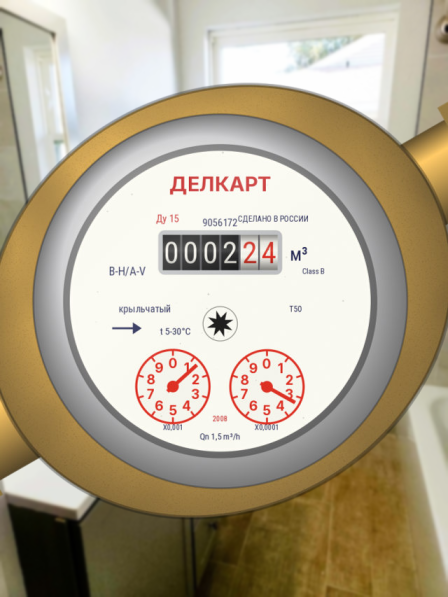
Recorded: 2.2413m³
